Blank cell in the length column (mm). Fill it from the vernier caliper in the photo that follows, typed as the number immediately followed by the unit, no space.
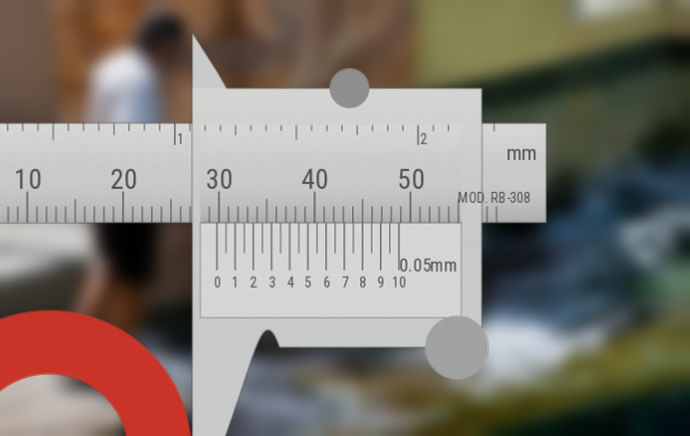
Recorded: 29.8mm
